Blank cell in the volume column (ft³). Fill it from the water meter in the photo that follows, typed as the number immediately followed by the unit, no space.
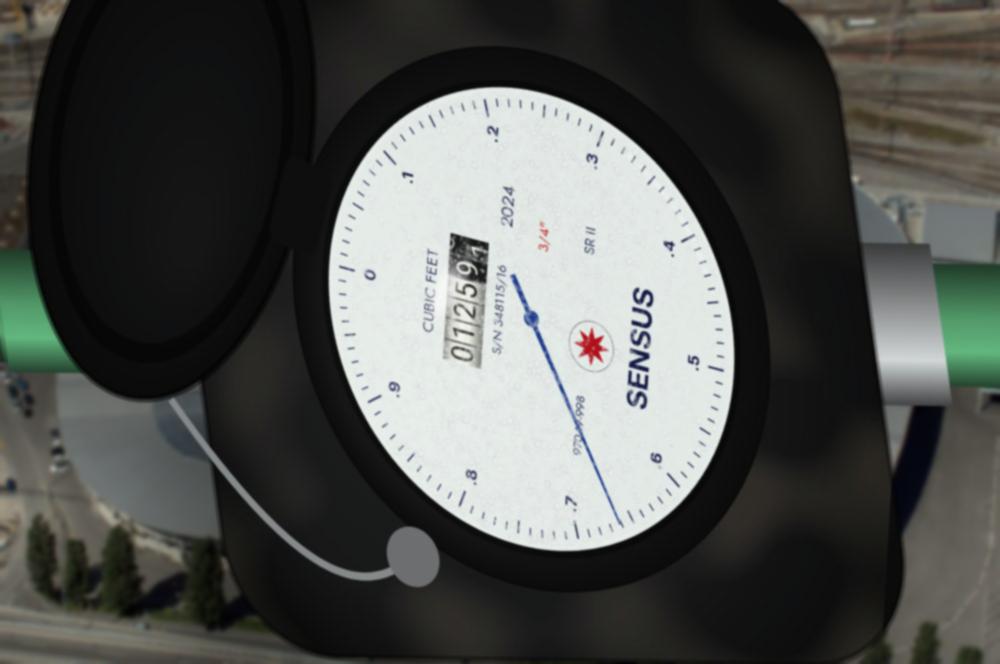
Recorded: 12590.66ft³
